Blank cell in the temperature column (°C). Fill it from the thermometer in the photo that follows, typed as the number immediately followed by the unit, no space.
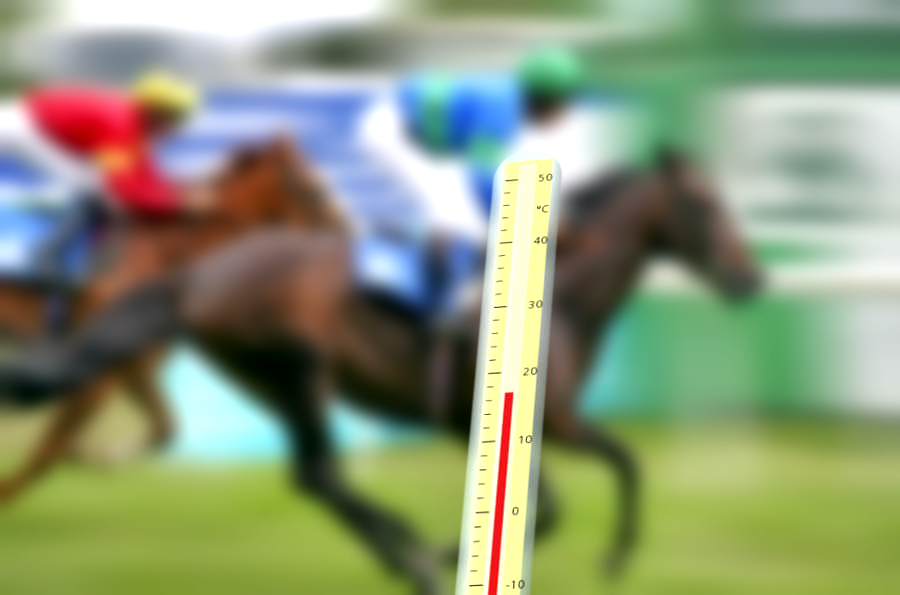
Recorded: 17°C
